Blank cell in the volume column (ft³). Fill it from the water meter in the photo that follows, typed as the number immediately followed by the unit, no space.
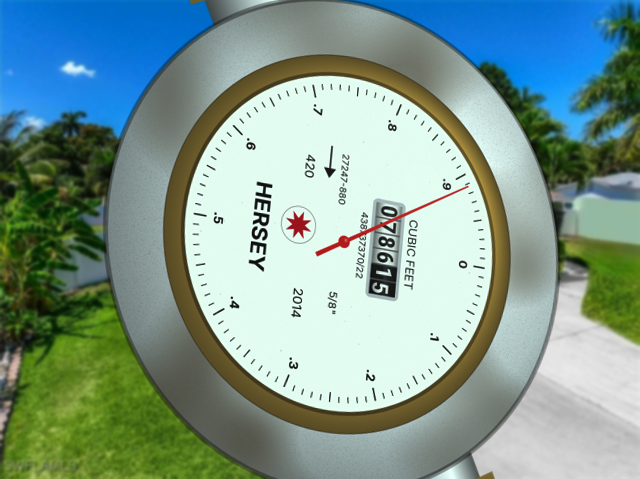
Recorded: 78614.91ft³
